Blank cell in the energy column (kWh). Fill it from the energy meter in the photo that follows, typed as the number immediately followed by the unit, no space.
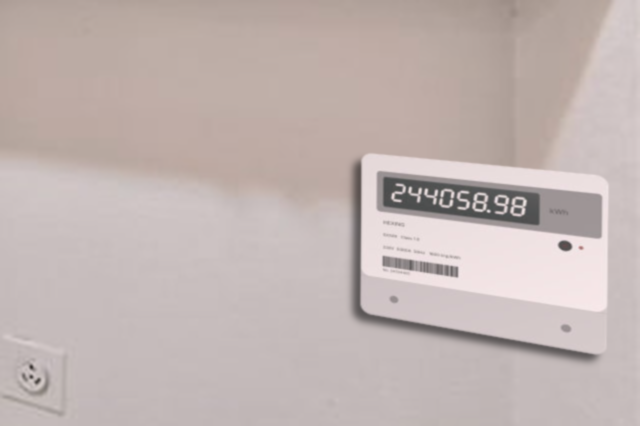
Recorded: 244058.98kWh
